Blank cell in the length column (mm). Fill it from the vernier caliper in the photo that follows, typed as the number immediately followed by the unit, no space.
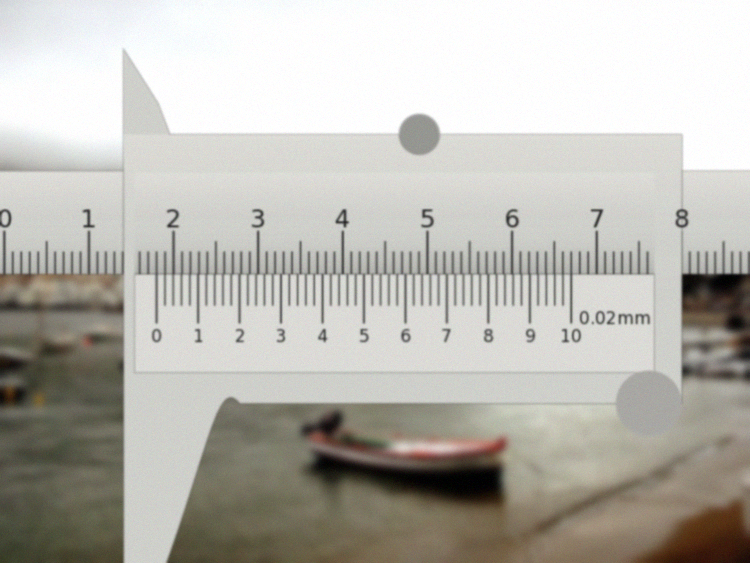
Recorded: 18.0mm
